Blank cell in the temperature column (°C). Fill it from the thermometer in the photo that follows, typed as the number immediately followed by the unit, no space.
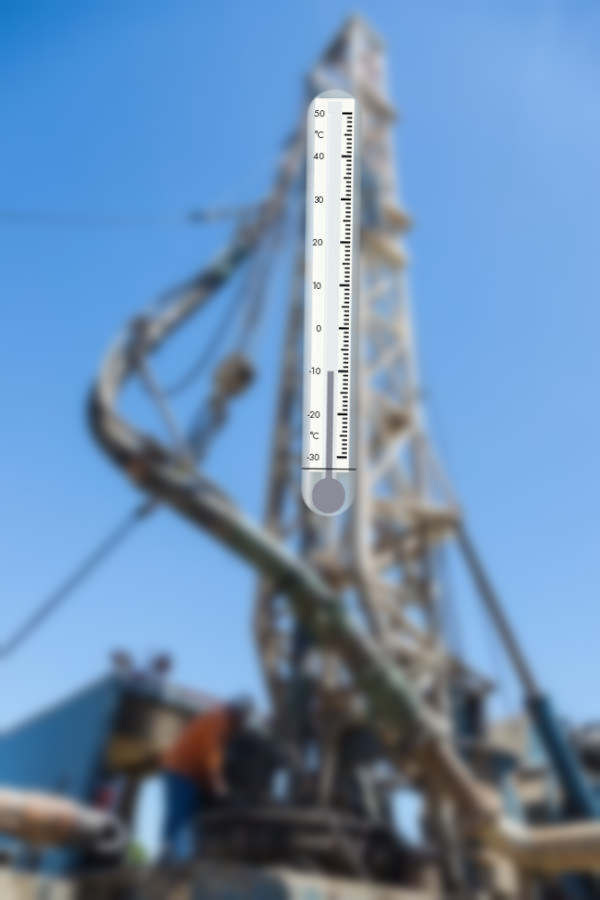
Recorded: -10°C
